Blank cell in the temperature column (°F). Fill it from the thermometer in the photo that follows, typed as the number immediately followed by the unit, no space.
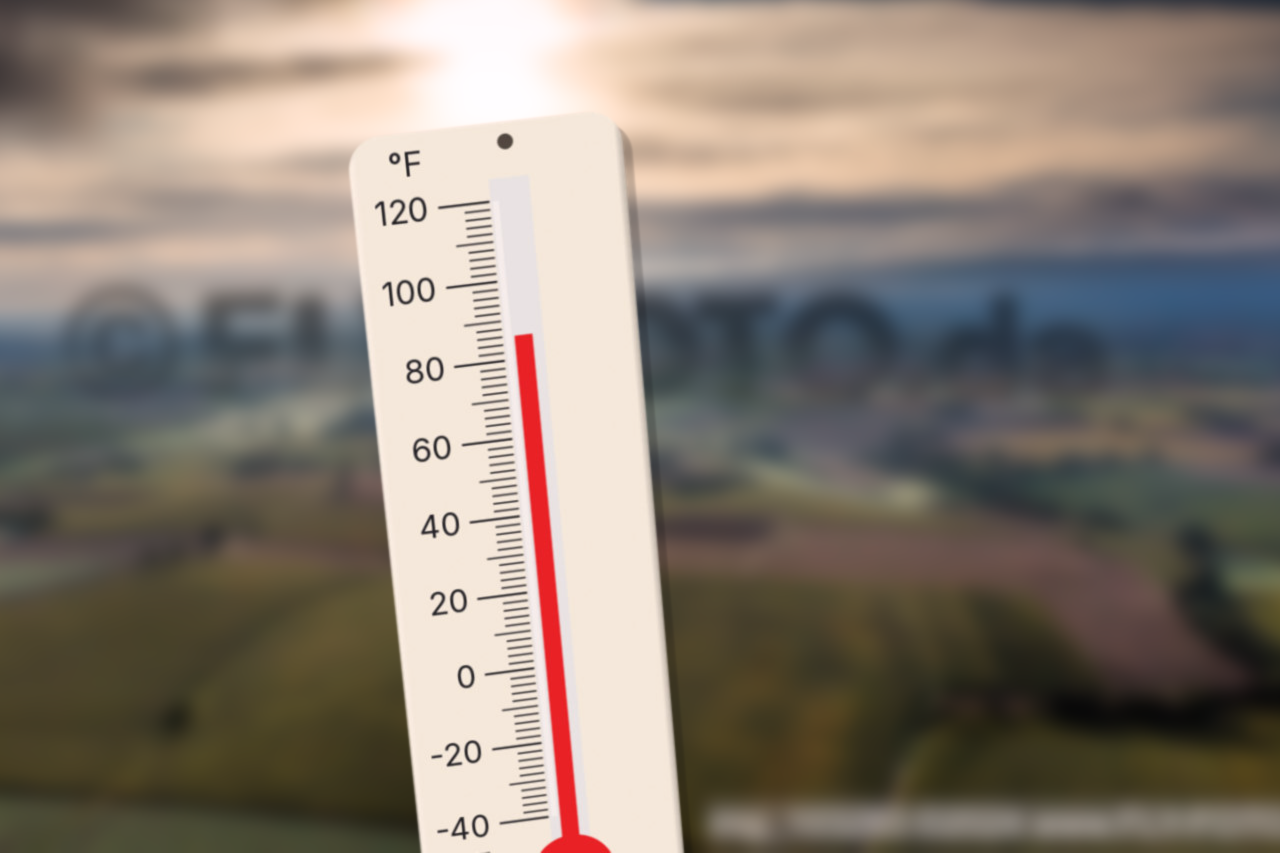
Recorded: 86°F
